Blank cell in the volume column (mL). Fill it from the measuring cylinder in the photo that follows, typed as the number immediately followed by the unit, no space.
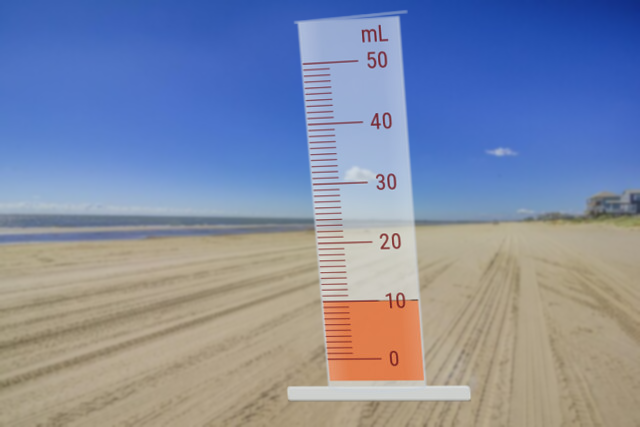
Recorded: 10mL
